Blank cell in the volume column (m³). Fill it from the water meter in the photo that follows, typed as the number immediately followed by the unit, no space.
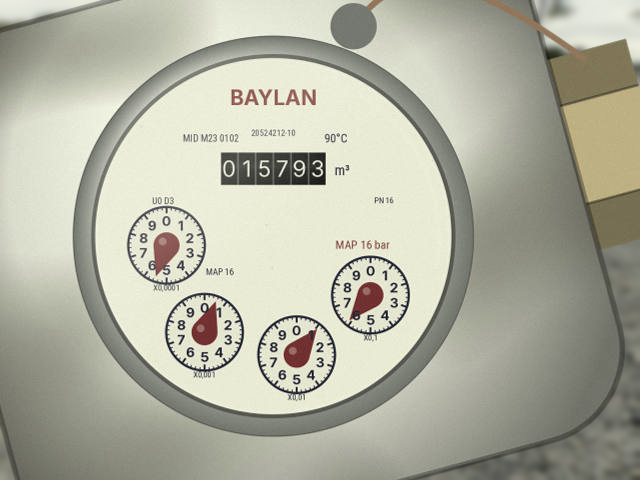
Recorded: 15793.6105m³
